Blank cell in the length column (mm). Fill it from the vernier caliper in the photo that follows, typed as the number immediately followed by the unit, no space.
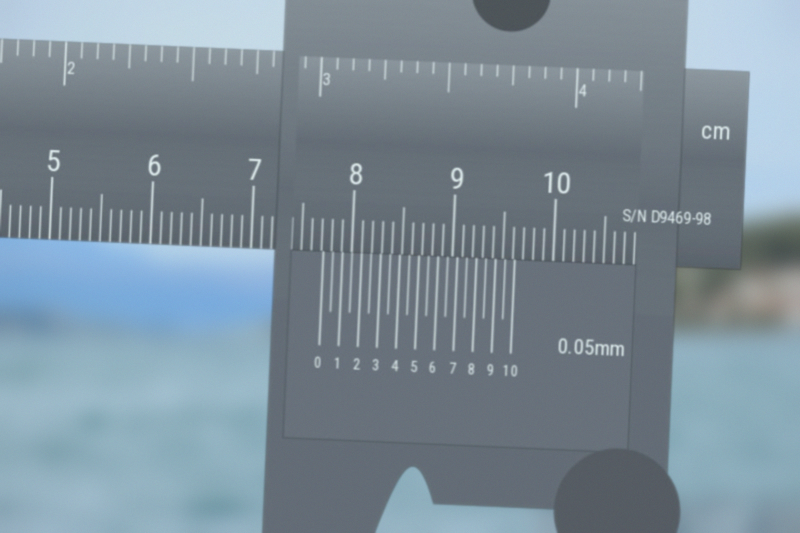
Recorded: 77.2mm
